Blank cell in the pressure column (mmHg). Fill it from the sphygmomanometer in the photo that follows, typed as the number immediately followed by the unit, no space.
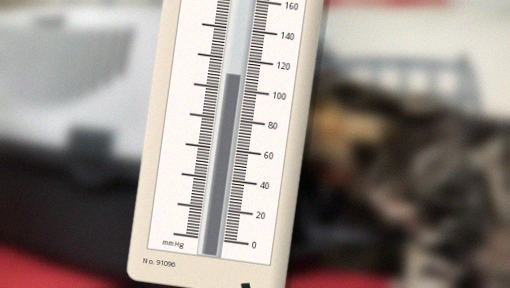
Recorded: 110mmHg
